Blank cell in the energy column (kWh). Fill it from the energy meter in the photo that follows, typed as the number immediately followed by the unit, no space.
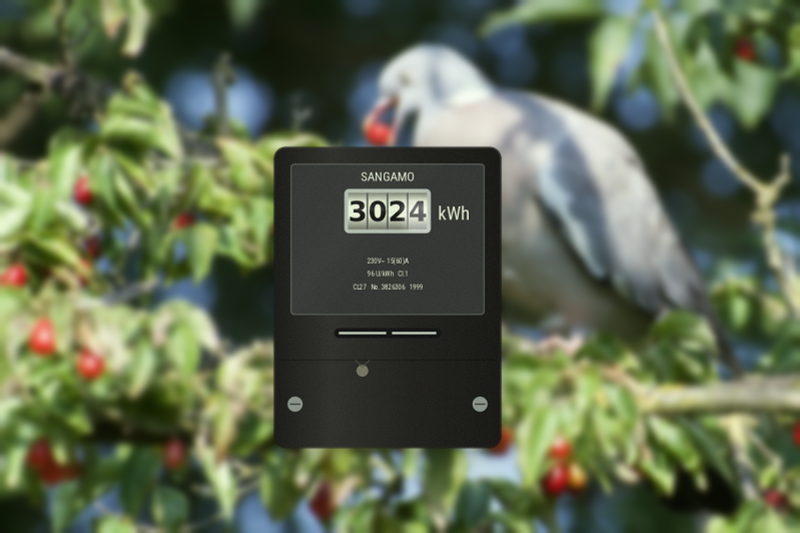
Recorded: 3024kWh
